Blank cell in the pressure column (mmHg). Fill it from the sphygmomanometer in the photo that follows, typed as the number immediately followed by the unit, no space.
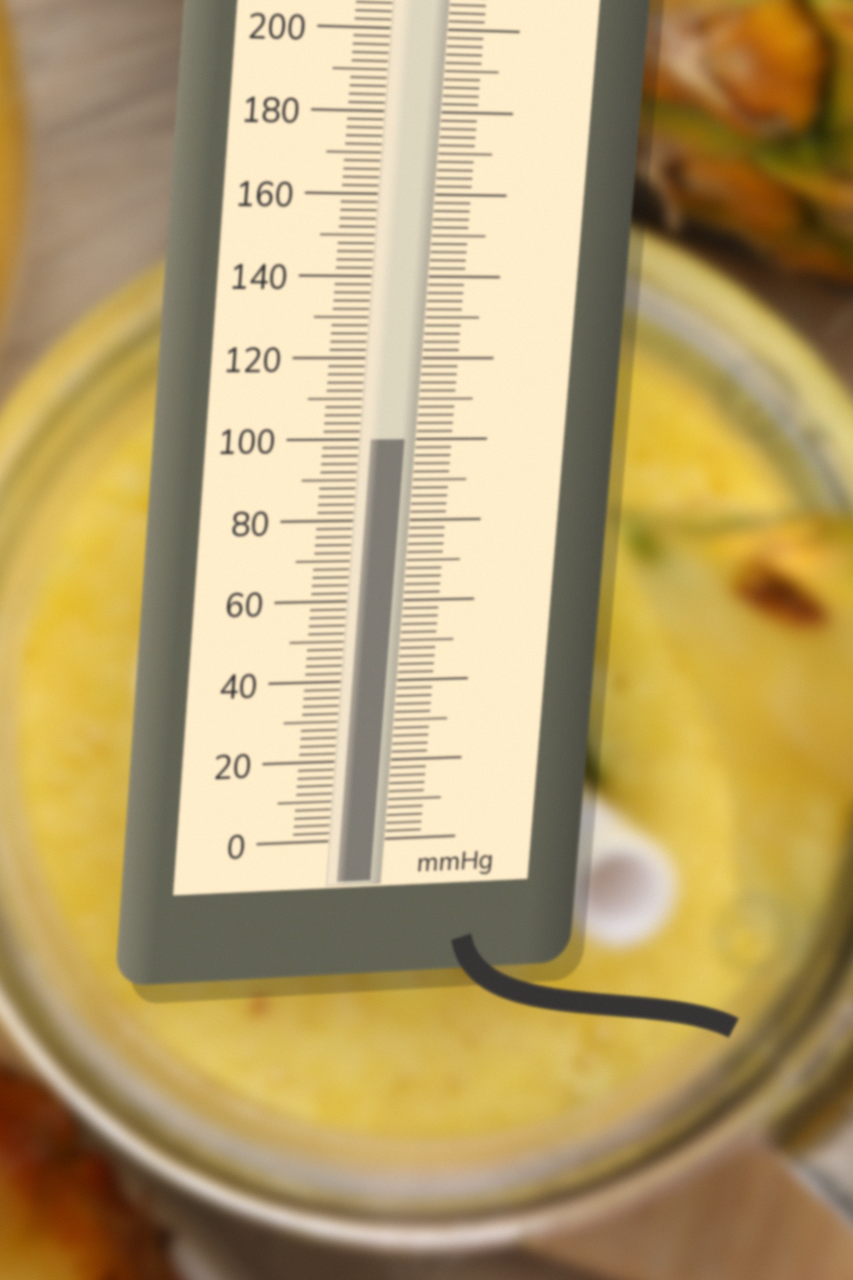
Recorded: 100mmHg
